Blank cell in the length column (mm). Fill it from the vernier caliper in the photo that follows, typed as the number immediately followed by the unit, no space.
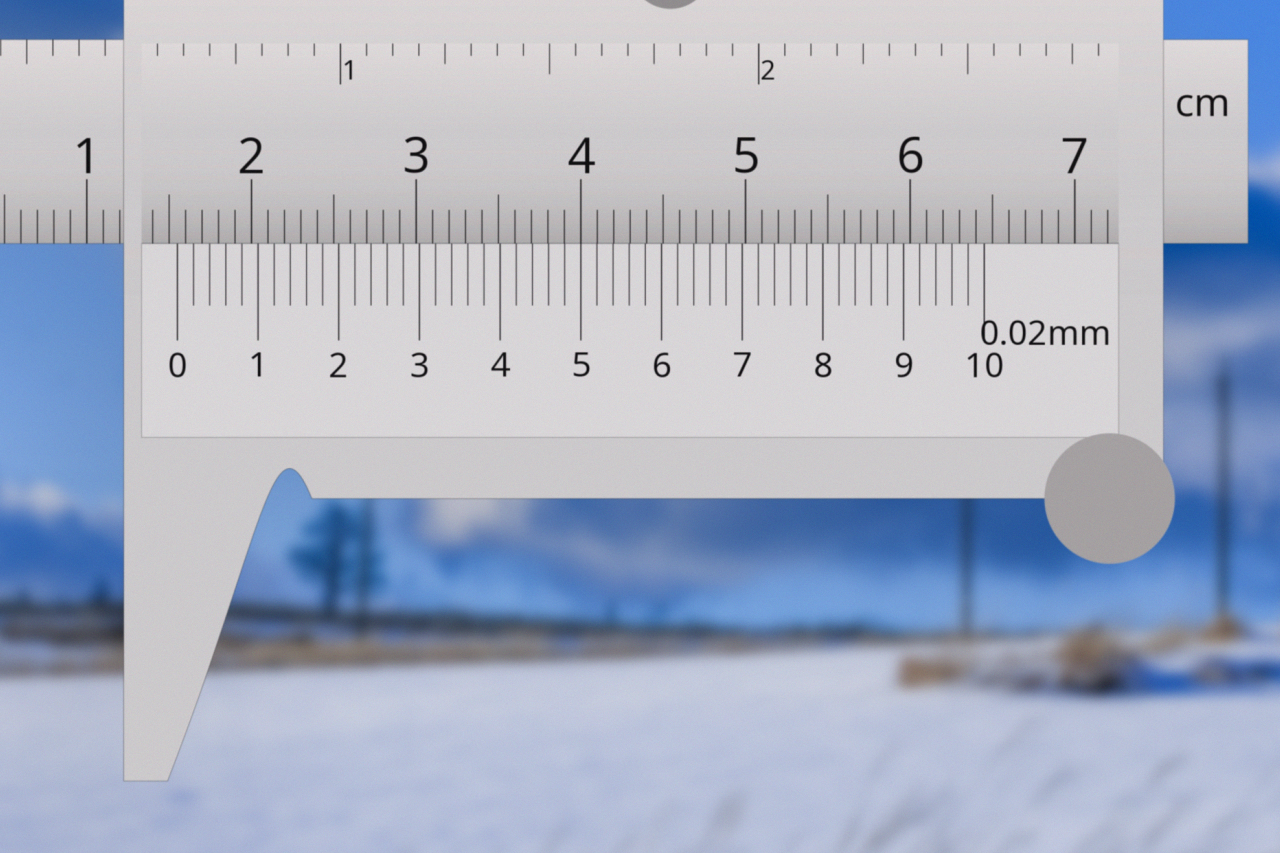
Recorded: 15.5mm
